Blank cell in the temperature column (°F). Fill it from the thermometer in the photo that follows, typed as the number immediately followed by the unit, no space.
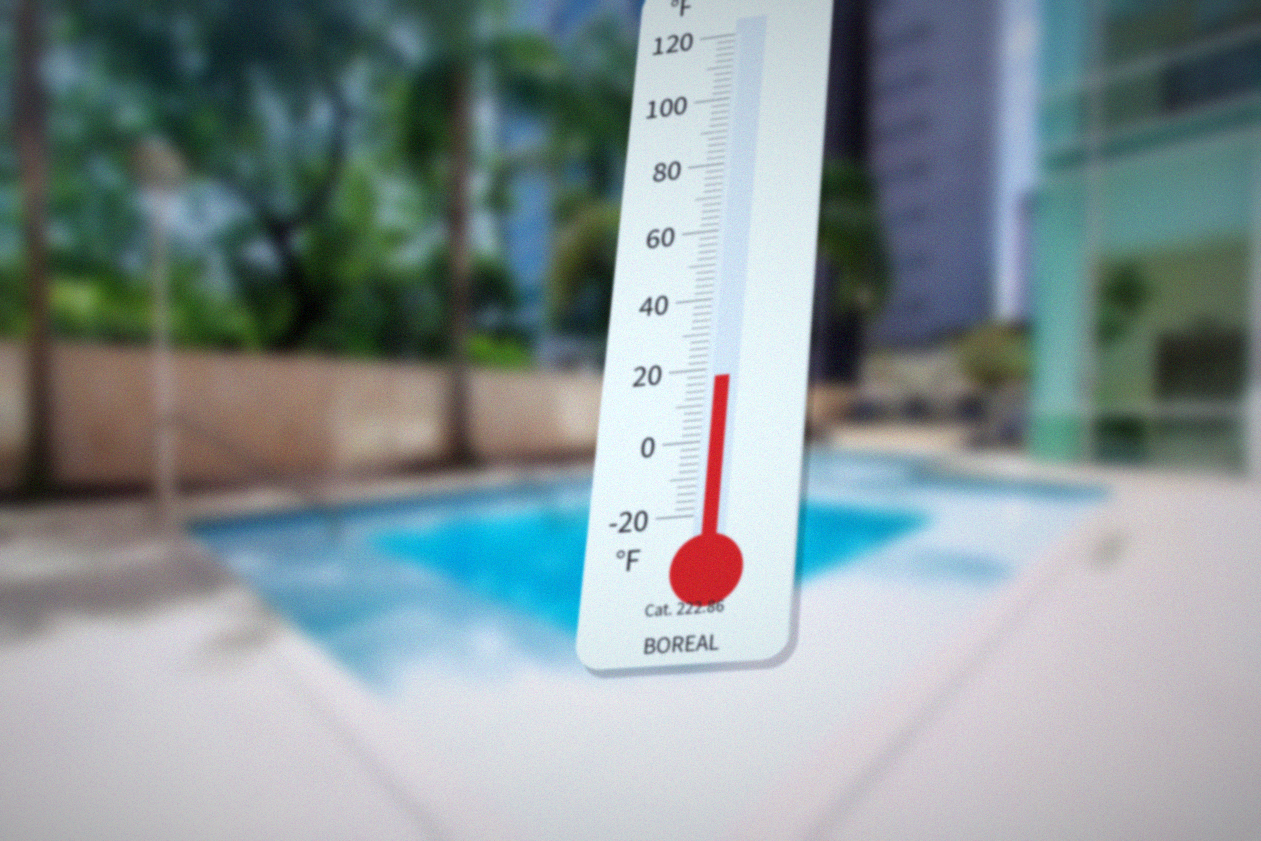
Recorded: 18°F
